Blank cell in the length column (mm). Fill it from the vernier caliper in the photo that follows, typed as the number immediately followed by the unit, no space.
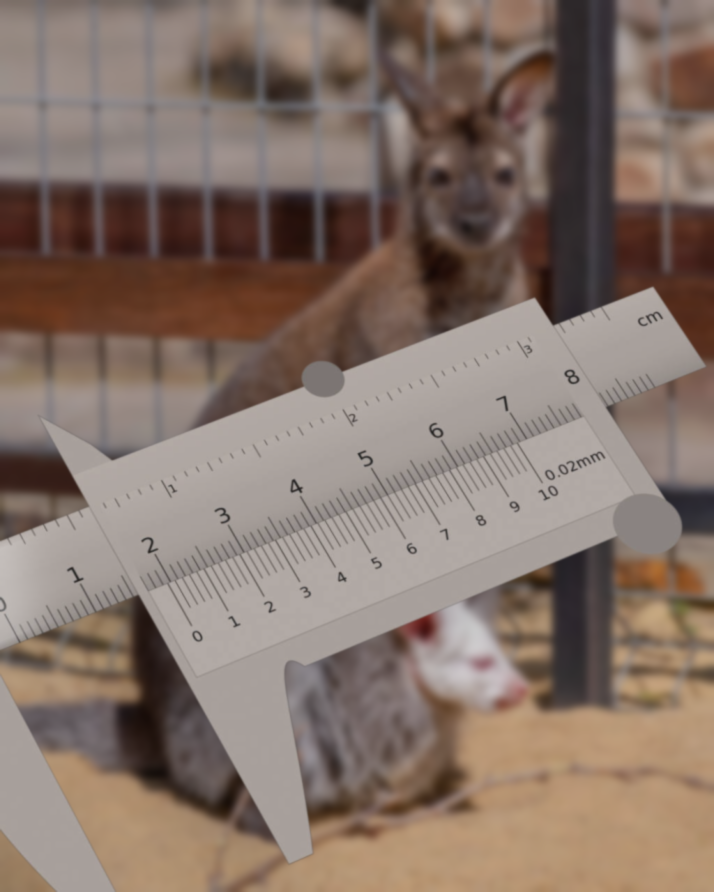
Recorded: 19.6mm
